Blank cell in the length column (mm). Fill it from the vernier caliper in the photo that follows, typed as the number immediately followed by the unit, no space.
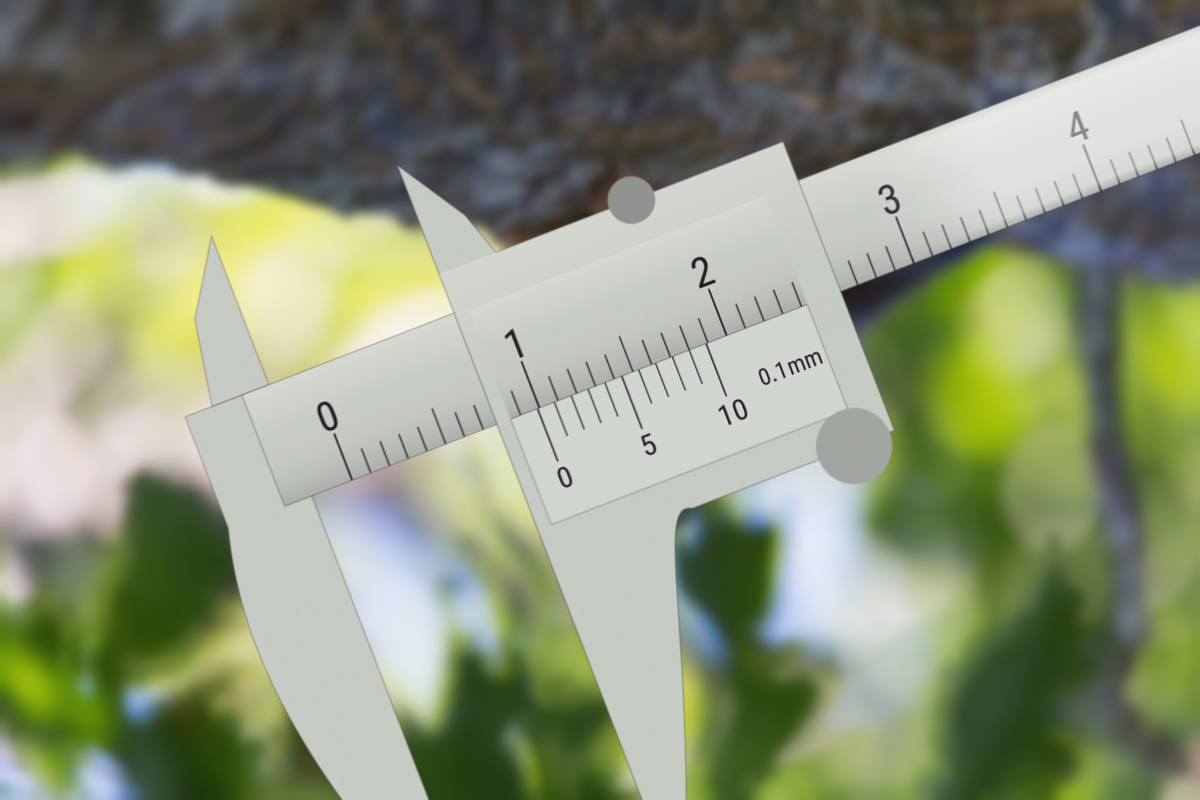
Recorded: 9.9mm
